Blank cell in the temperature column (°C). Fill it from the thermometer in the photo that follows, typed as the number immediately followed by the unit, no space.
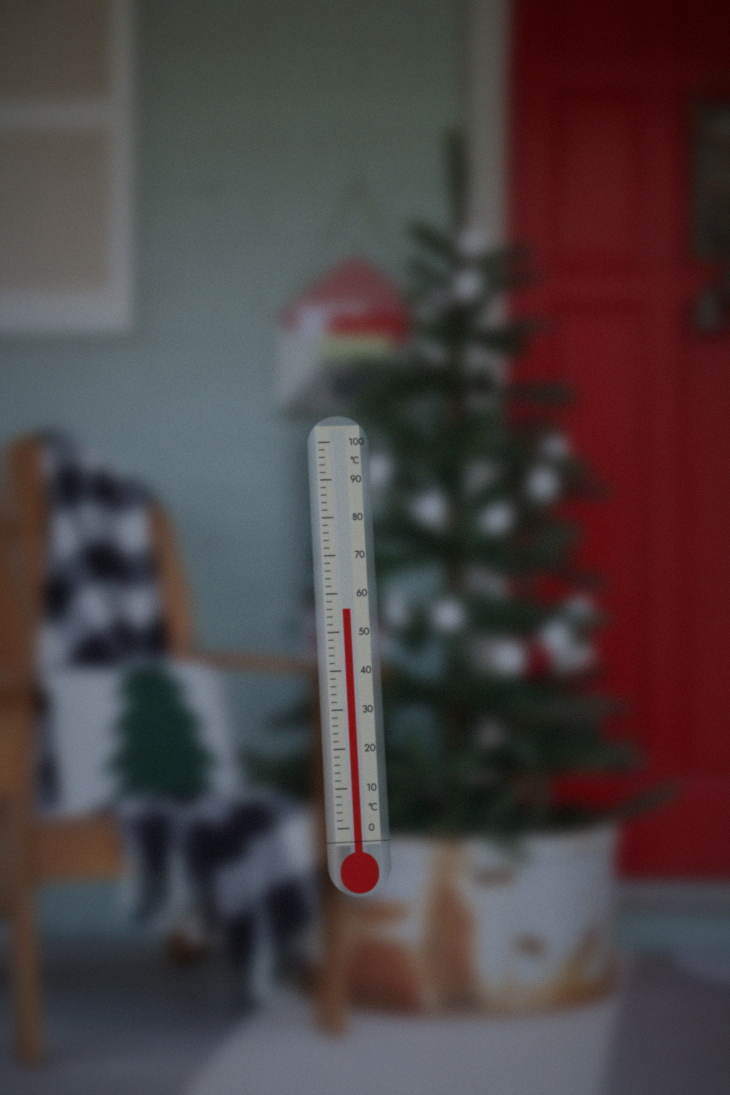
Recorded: 56°C
